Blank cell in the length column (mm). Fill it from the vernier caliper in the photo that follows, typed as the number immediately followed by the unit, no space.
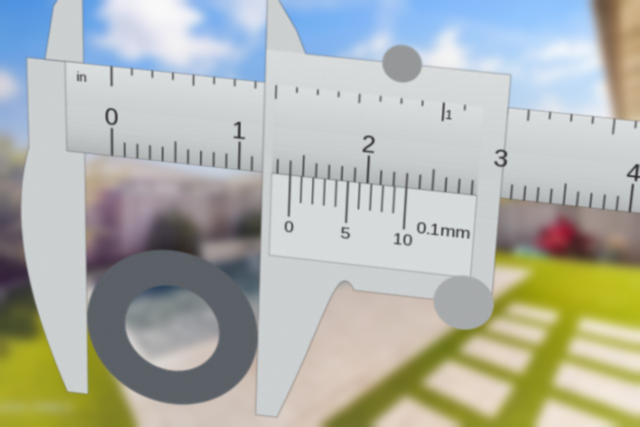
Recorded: 14.0mm
